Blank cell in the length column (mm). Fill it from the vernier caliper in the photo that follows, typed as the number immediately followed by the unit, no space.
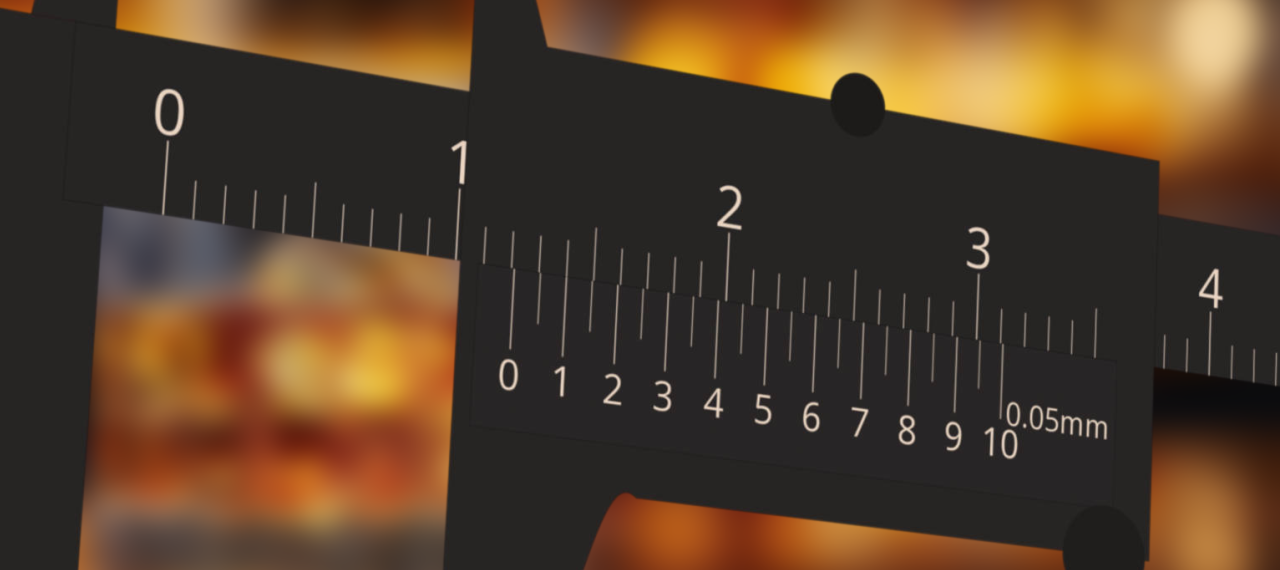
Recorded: 12.1mm
